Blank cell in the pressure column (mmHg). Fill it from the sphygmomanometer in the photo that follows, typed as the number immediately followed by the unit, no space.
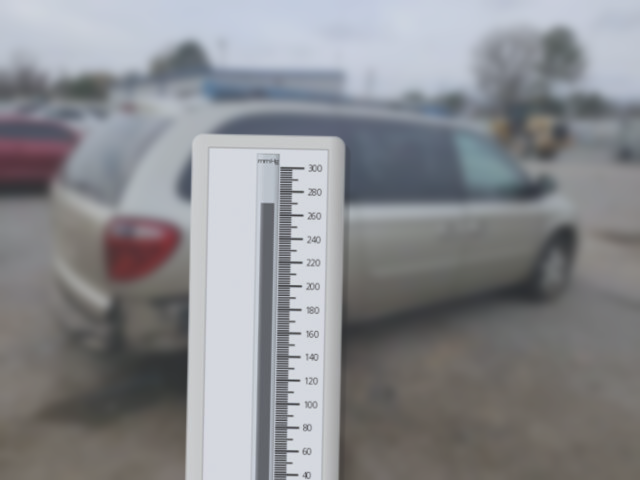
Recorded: 270mmHg
